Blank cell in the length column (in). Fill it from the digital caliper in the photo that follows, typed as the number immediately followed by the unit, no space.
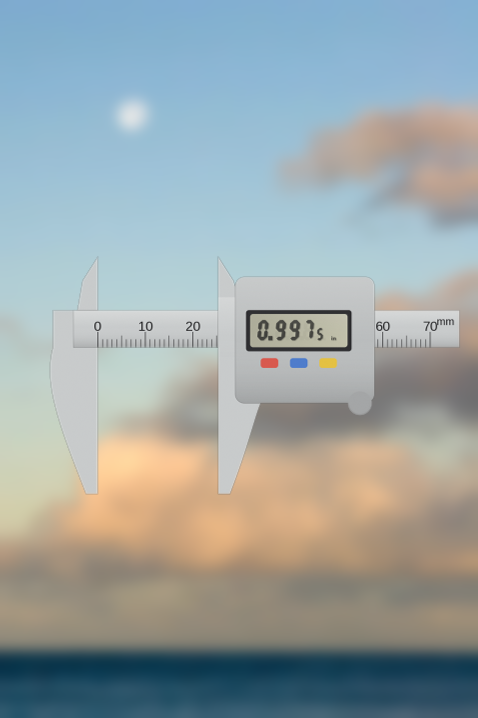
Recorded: 0.9975in
